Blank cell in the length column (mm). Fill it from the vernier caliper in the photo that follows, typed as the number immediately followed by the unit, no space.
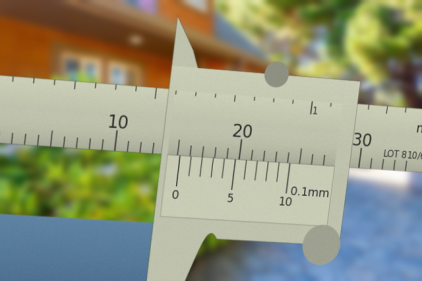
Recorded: 15.2mm
